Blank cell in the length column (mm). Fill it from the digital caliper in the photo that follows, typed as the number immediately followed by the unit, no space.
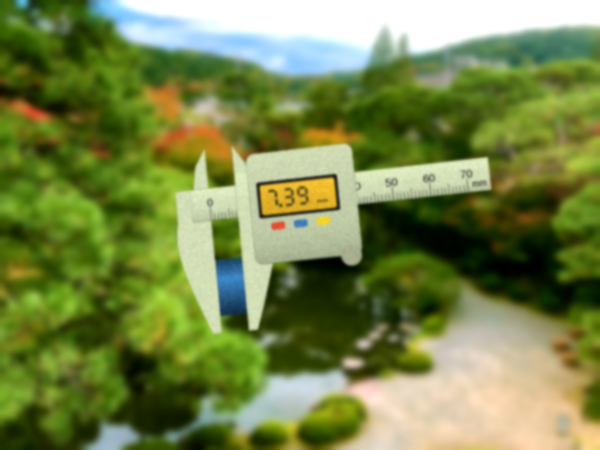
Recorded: 7.39mm
